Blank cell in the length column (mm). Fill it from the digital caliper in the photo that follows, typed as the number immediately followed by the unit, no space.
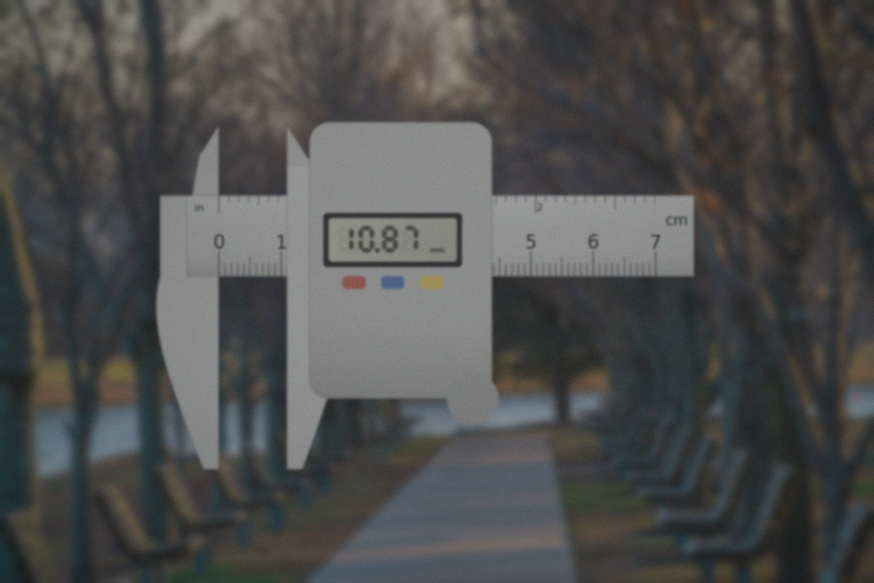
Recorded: 10.87mm
